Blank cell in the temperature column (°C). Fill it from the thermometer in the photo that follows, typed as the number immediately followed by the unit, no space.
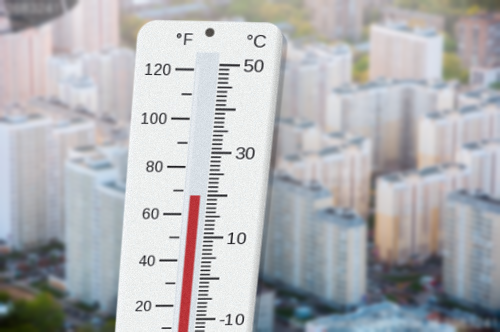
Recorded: 20°C
